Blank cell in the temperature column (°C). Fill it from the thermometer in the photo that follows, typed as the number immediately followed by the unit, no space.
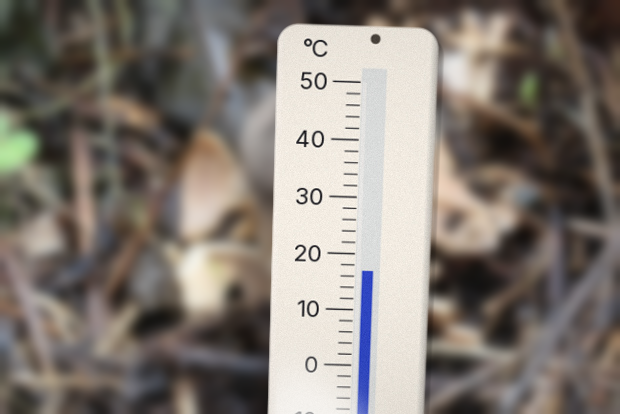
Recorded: 17°C
